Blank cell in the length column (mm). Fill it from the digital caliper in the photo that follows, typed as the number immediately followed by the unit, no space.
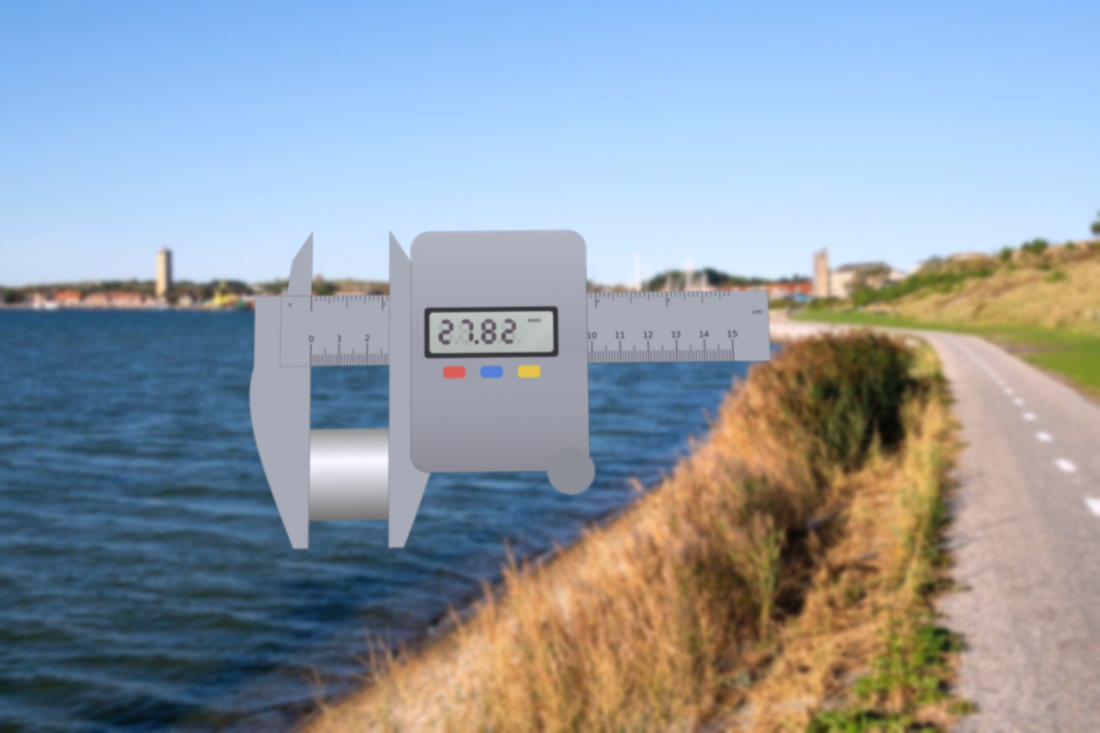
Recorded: 27.82mm
